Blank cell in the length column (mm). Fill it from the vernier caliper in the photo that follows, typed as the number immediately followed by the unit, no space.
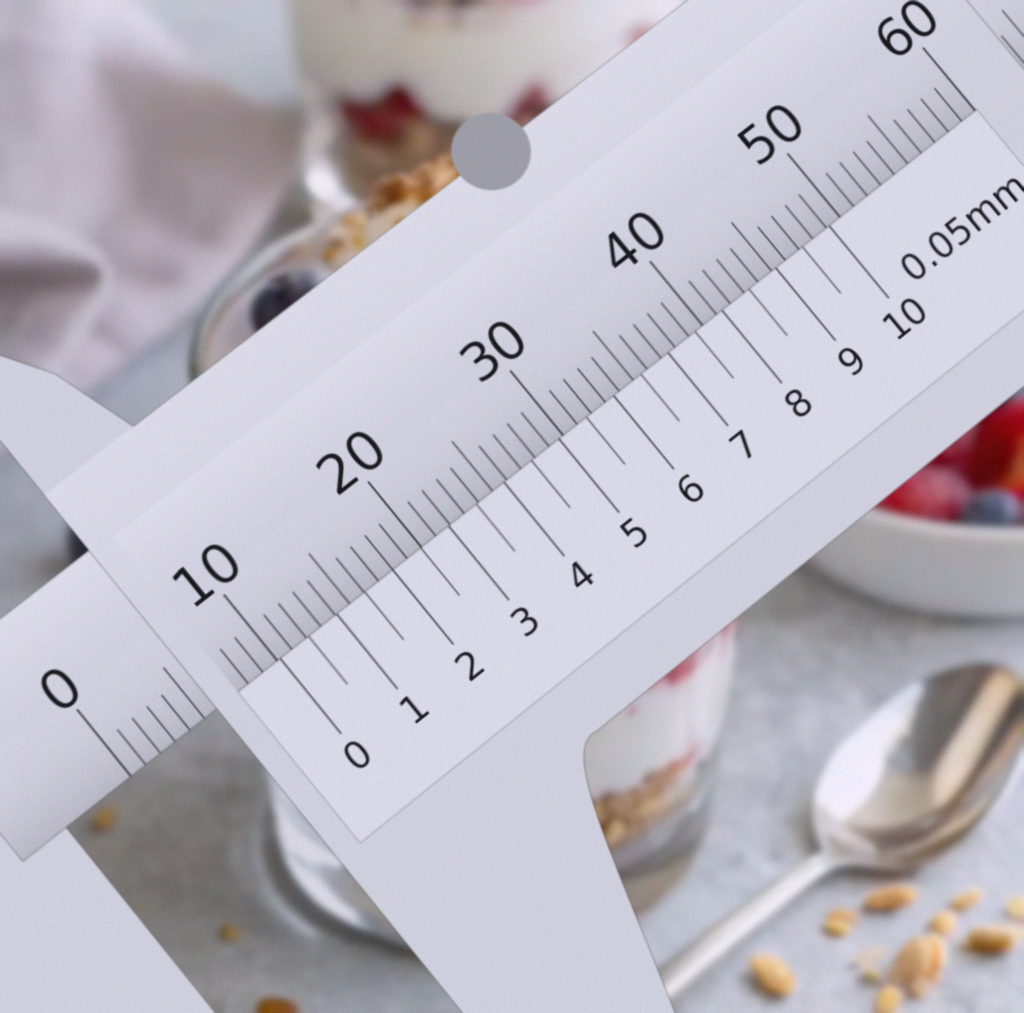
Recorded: 10.2mm
